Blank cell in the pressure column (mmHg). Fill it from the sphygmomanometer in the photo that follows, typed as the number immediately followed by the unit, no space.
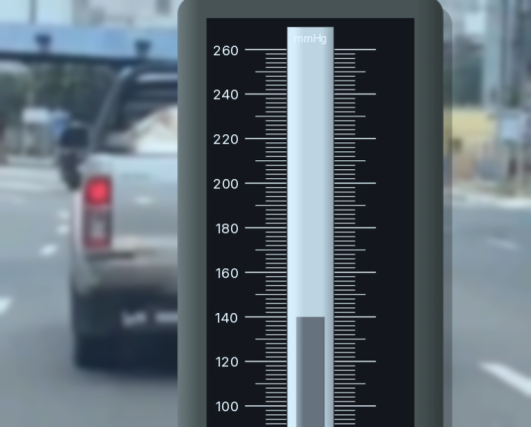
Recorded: 140mmHg
